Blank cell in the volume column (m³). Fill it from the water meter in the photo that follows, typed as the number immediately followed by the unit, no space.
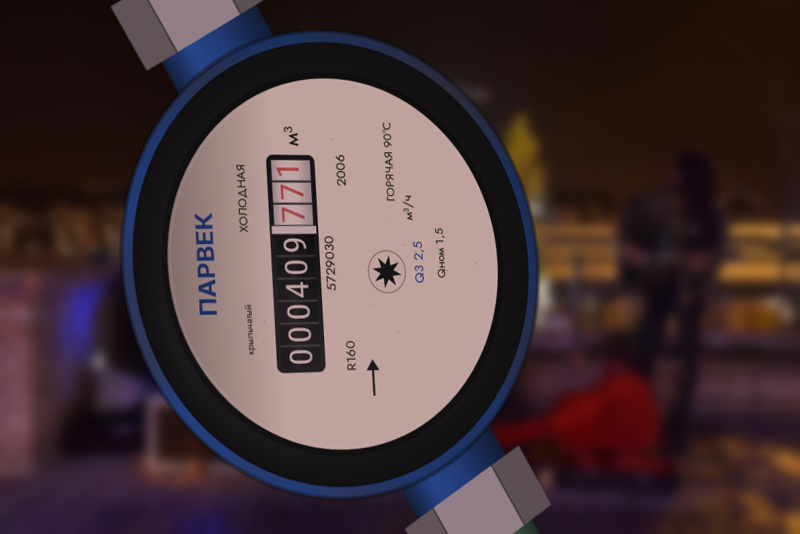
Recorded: 409.771m³
